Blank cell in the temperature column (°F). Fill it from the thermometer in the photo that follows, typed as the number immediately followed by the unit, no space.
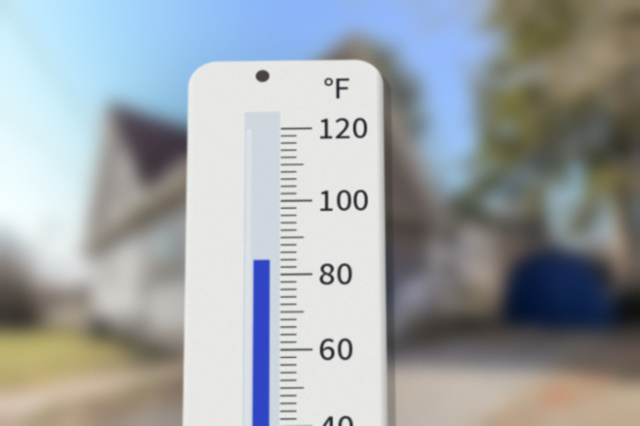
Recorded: 84°F
